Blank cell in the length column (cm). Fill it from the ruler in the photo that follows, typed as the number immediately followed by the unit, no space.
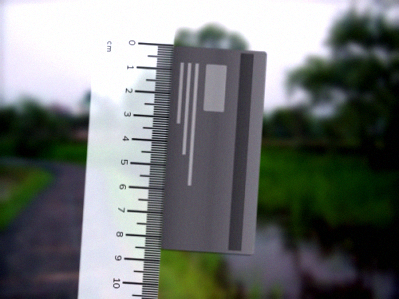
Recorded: 8.5cm
